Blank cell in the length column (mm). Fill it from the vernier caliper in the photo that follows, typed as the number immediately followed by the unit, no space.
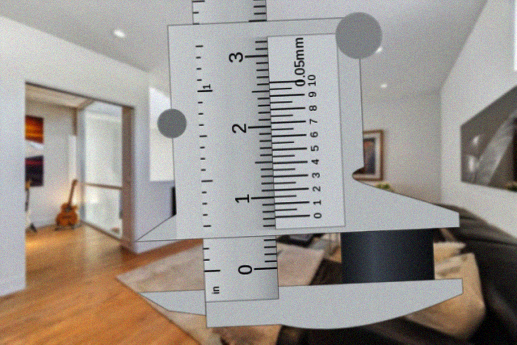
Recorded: 7.2mm
